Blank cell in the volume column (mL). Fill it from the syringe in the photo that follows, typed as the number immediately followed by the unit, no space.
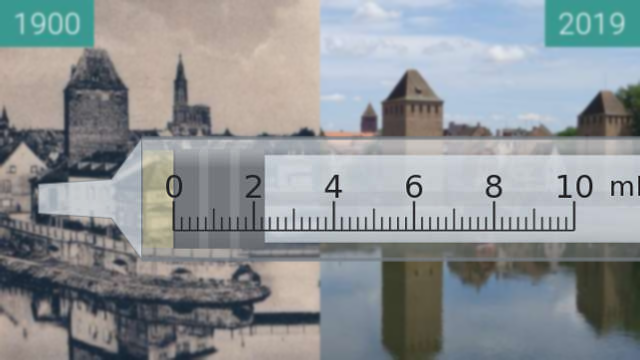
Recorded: 0mL
